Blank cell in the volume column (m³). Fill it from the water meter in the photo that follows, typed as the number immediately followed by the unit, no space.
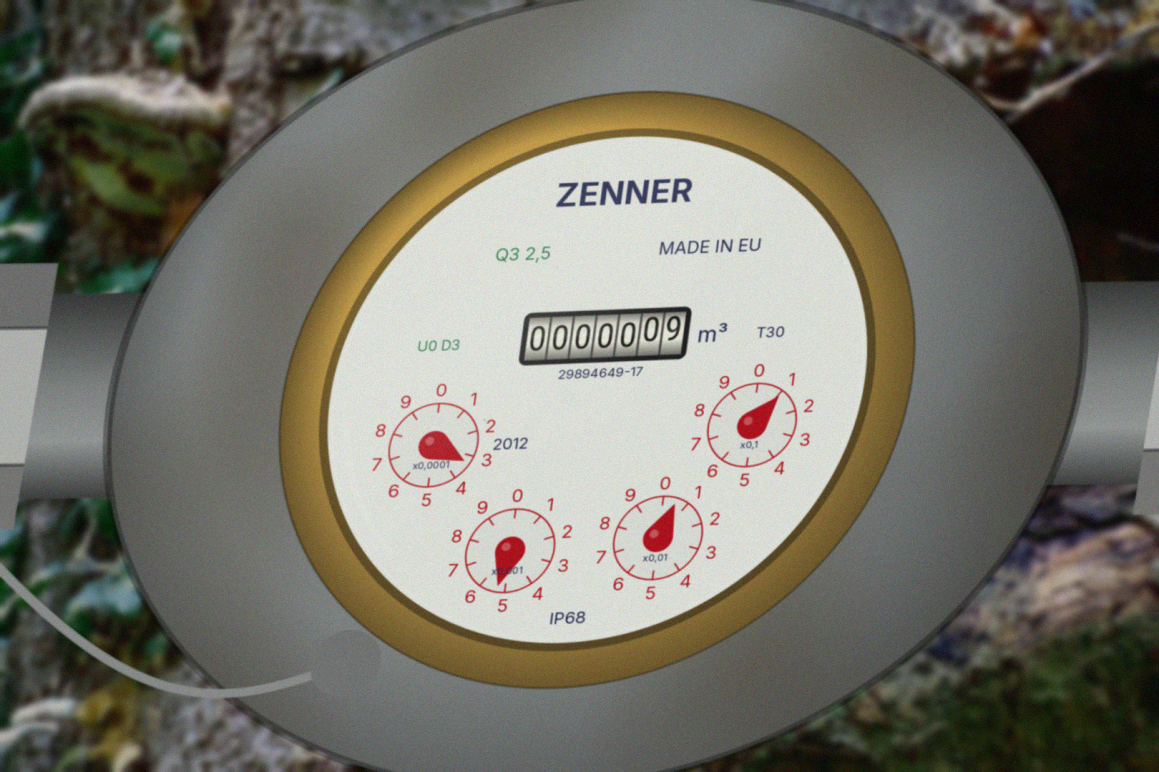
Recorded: 9.1053m³
